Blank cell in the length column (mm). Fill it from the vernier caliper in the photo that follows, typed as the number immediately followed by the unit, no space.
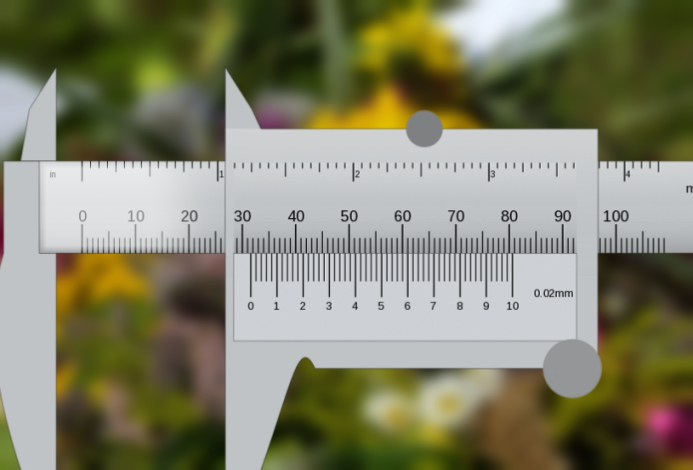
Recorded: 31.6mm
